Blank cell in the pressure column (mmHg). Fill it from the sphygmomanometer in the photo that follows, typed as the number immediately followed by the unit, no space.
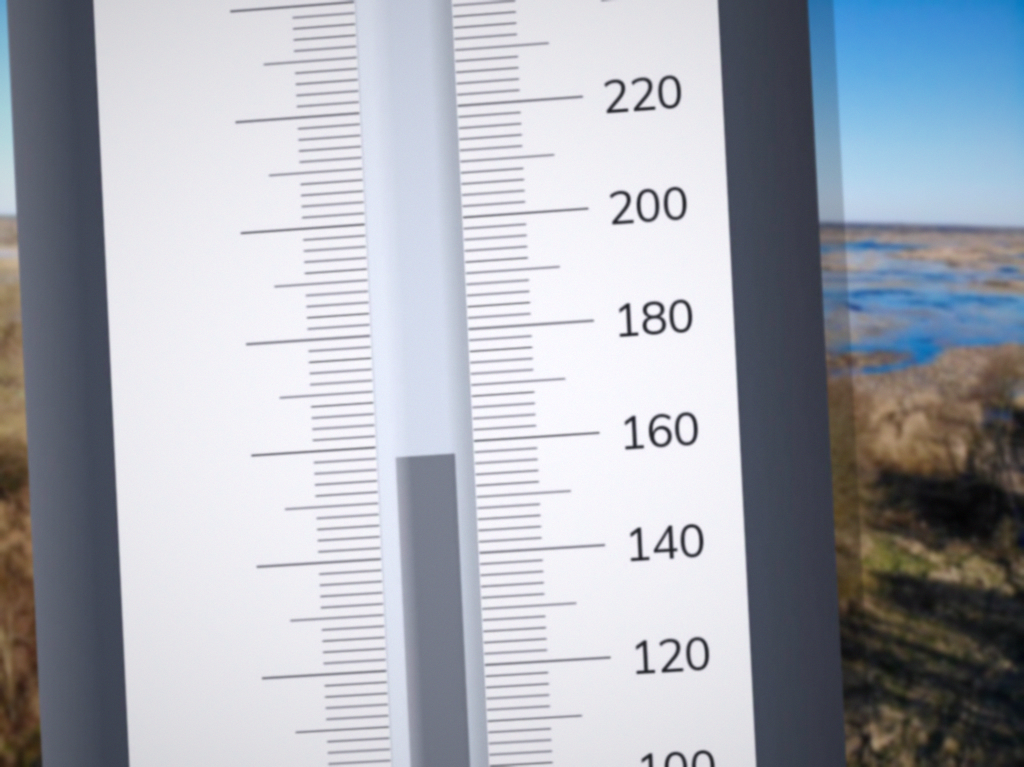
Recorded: 158mmHg
